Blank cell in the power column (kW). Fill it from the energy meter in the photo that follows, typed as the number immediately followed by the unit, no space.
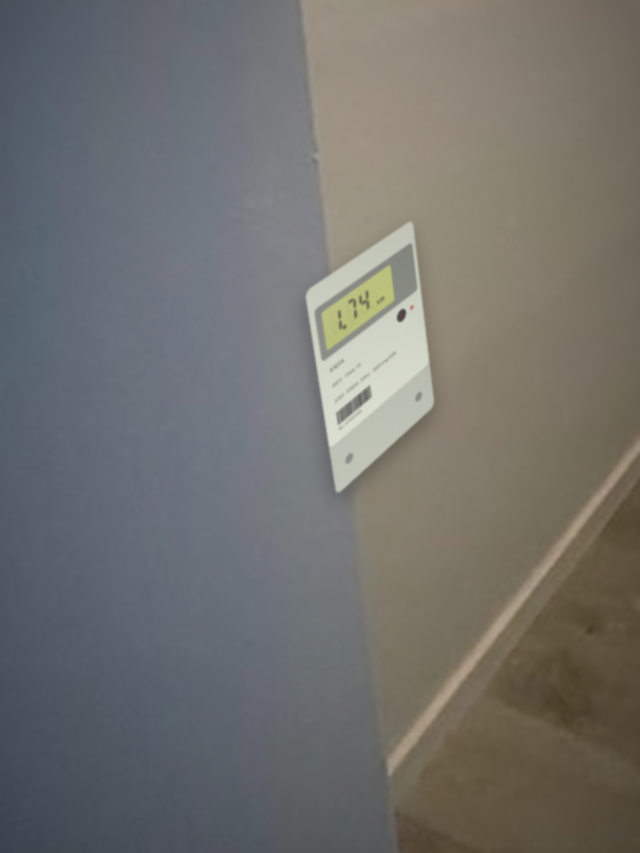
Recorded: 1.74kW
